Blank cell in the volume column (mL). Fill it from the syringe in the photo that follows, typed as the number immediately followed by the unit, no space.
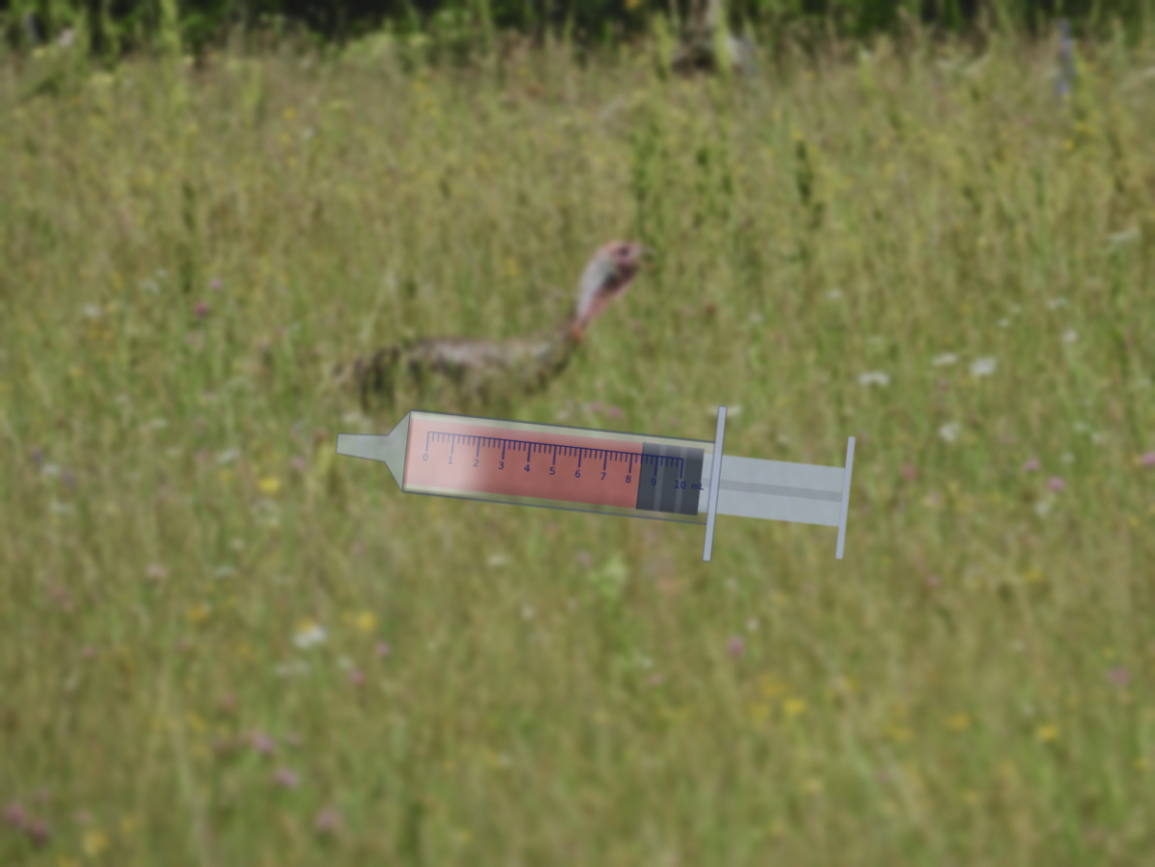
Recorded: 8.4mL
